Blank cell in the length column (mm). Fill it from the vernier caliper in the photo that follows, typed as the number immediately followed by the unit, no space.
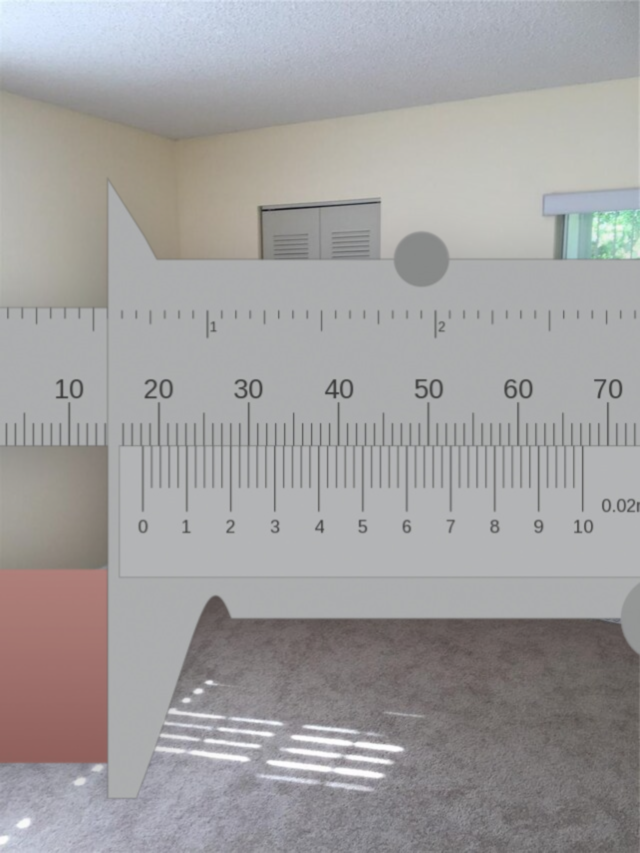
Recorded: 18.2mm
